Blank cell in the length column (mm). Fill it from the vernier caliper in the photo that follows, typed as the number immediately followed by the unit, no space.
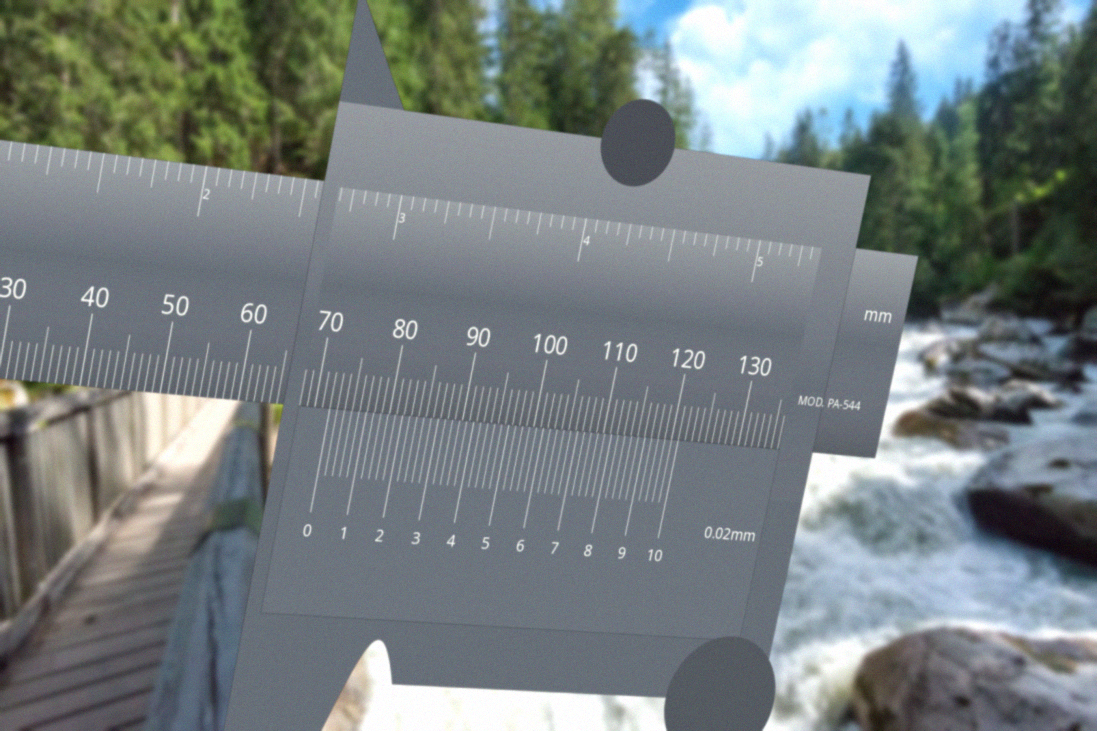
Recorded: 72.0mm
